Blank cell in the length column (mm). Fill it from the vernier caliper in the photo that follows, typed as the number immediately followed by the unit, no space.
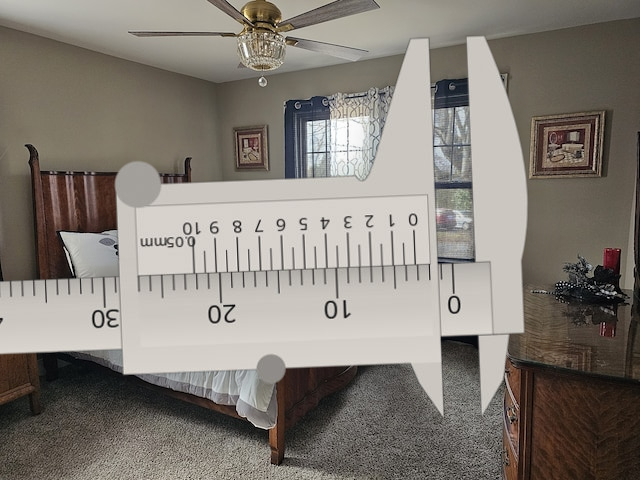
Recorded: 3.2mm
